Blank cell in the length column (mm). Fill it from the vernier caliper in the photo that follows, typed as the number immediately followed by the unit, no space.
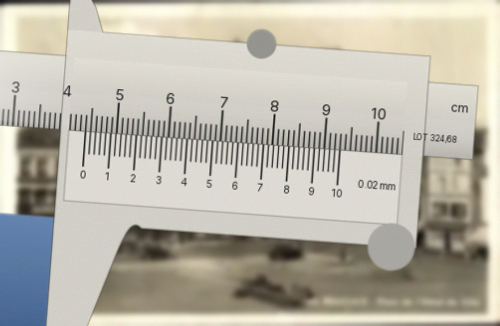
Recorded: 44.0mm
